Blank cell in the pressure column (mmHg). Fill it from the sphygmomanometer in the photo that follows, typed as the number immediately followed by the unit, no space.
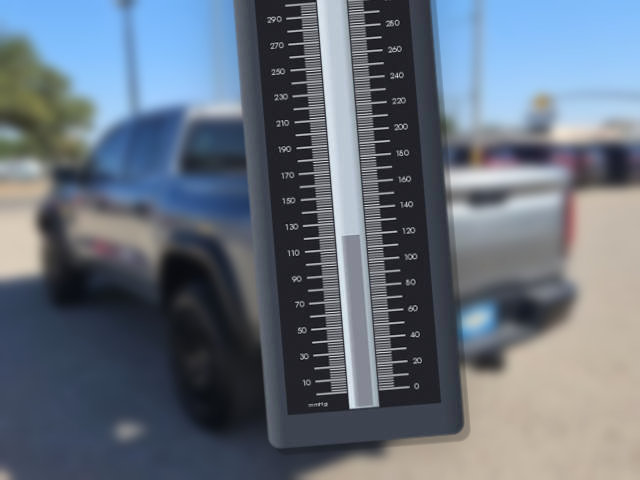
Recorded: 120mmHg
